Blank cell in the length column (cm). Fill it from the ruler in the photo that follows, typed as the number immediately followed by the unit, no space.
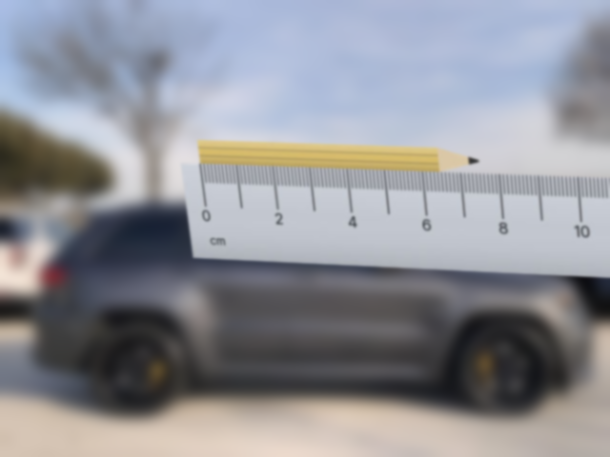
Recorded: 7.5cm
